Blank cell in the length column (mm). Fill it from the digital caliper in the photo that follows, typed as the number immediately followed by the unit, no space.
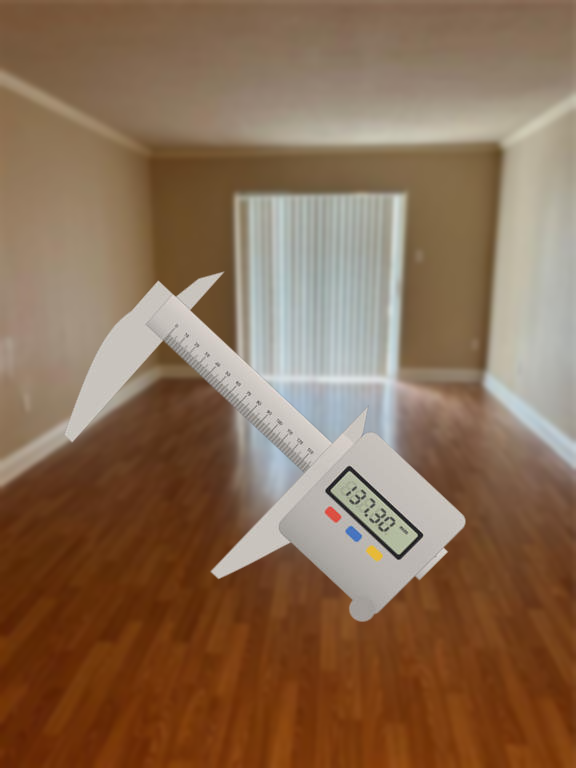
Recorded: 137.30mm
